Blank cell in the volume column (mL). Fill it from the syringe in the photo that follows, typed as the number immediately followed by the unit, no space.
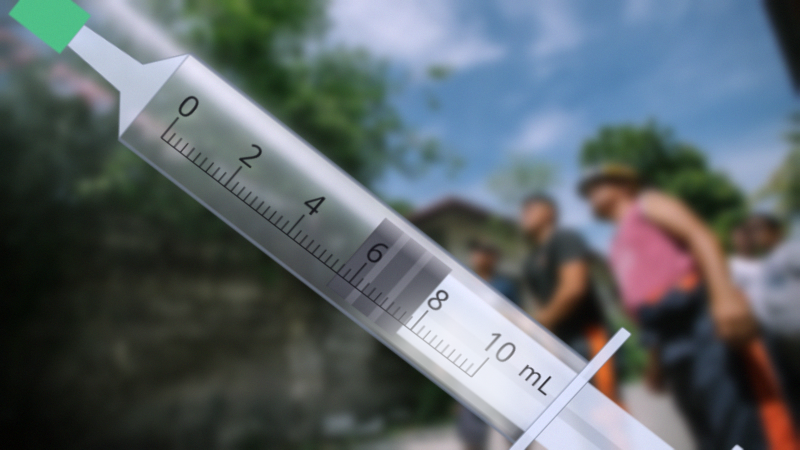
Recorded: 5.6mL
